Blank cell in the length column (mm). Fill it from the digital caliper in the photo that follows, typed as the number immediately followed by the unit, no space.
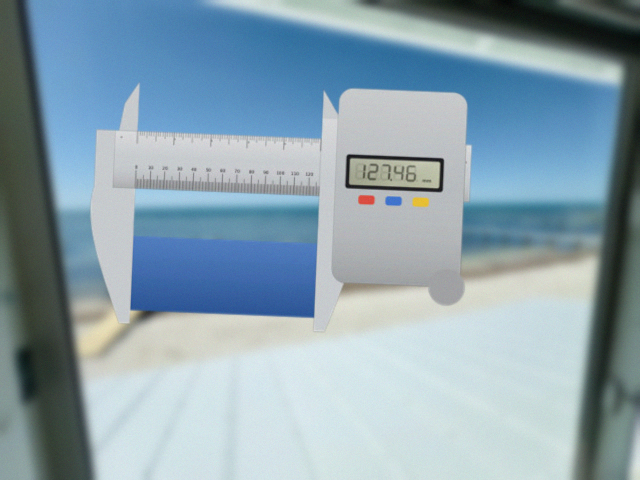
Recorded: 127.46mm
